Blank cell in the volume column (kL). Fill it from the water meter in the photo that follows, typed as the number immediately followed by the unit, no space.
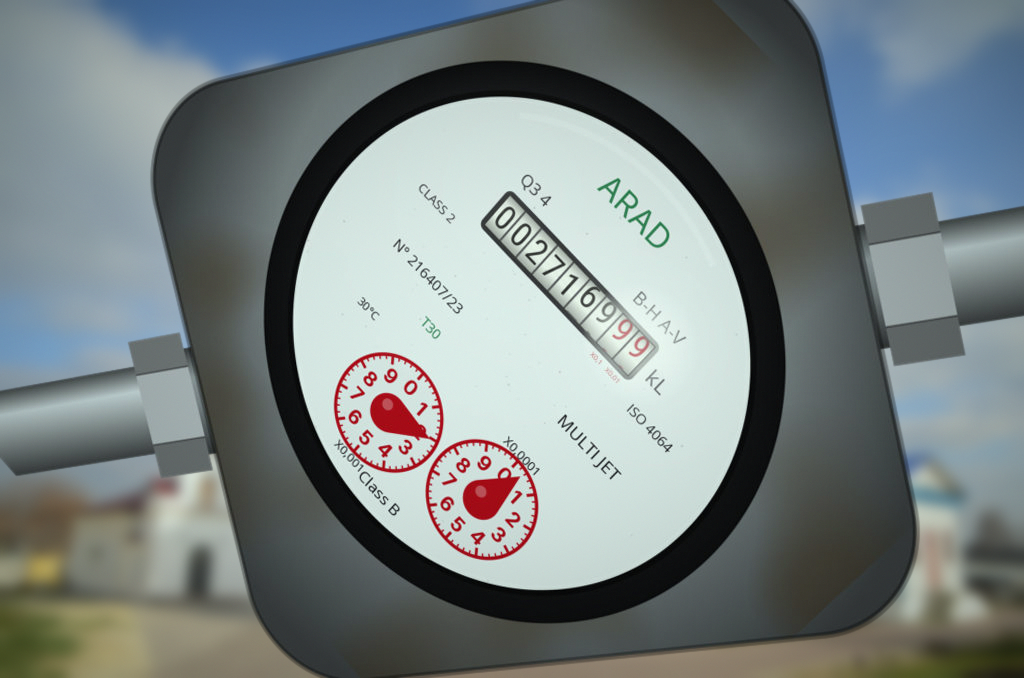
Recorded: 27169.9920kL
